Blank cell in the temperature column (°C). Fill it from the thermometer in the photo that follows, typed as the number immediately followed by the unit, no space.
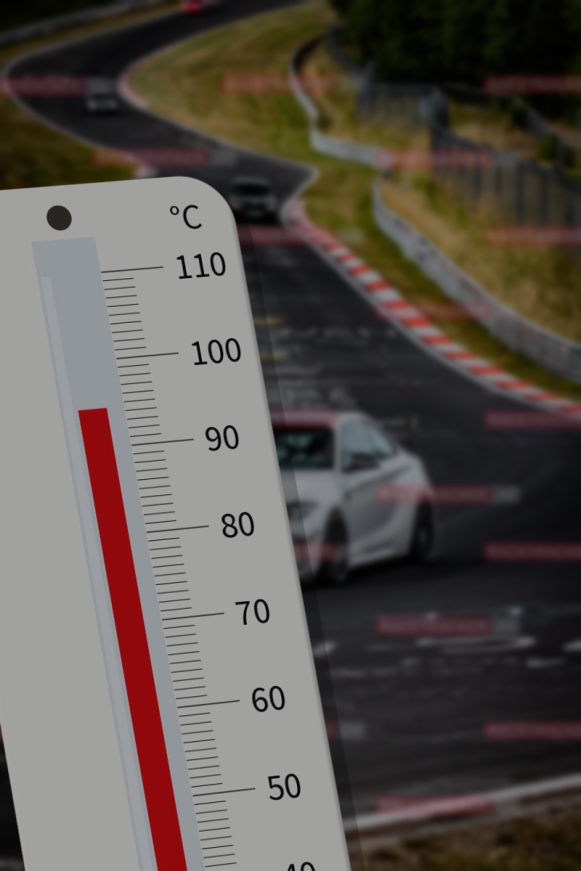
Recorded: 94.5°C
